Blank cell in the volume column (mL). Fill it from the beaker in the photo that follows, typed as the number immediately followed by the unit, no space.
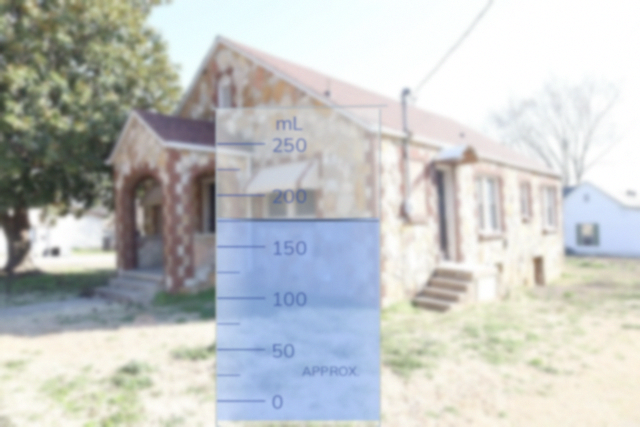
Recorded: 175mL
